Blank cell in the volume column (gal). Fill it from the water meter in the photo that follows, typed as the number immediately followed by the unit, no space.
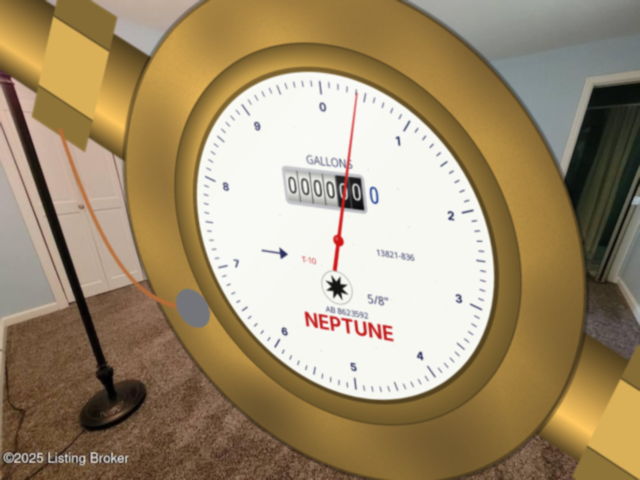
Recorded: 0.4gal
